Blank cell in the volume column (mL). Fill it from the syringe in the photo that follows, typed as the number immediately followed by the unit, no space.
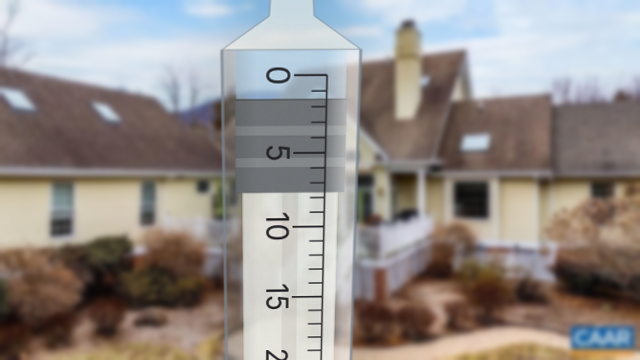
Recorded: 1.5mL
